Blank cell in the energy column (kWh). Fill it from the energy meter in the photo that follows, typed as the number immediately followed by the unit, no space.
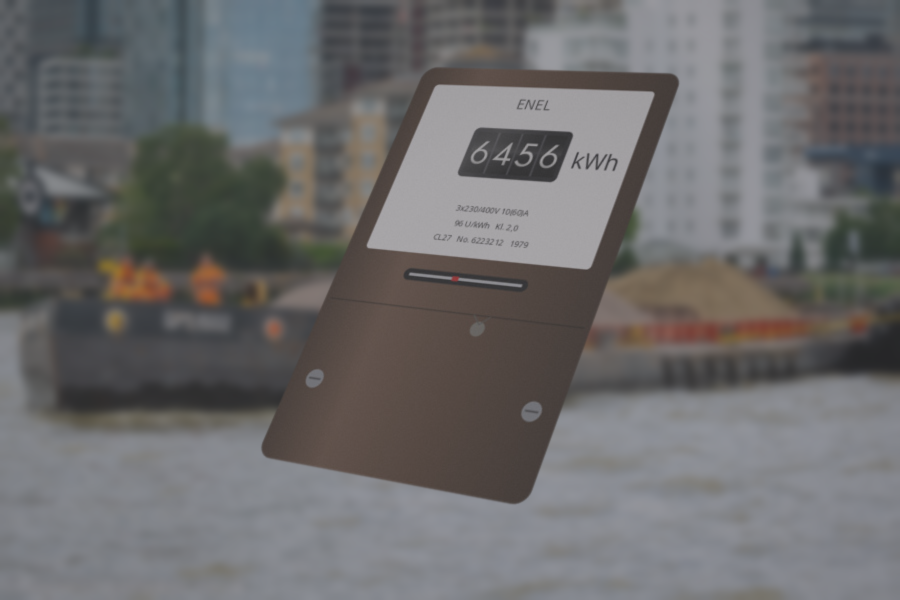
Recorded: 6456kWh
